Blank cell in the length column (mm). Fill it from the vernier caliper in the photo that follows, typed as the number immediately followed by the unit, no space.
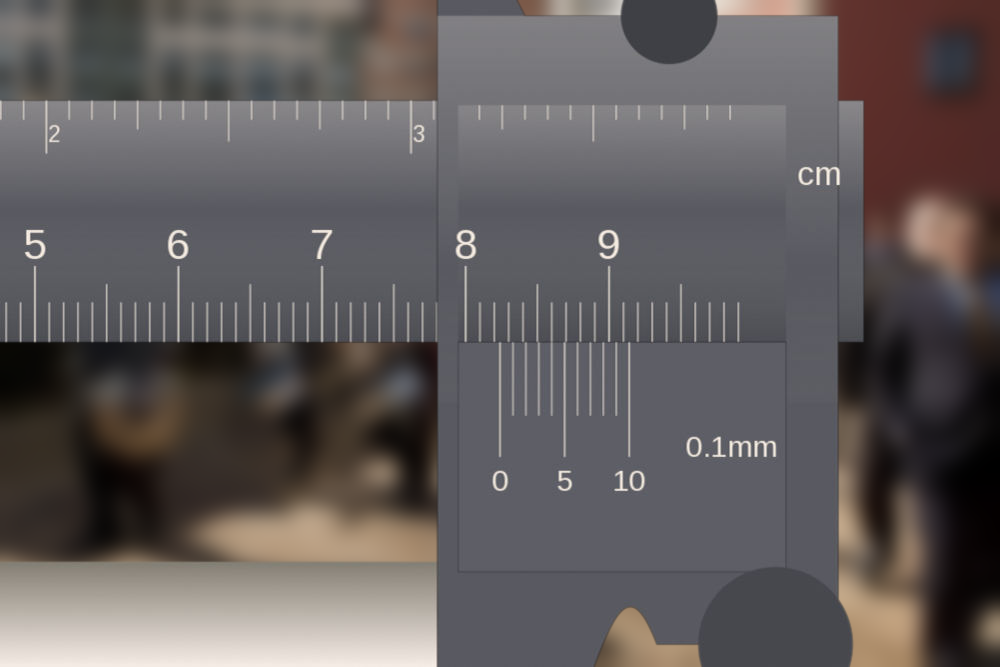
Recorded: 82.4mm
